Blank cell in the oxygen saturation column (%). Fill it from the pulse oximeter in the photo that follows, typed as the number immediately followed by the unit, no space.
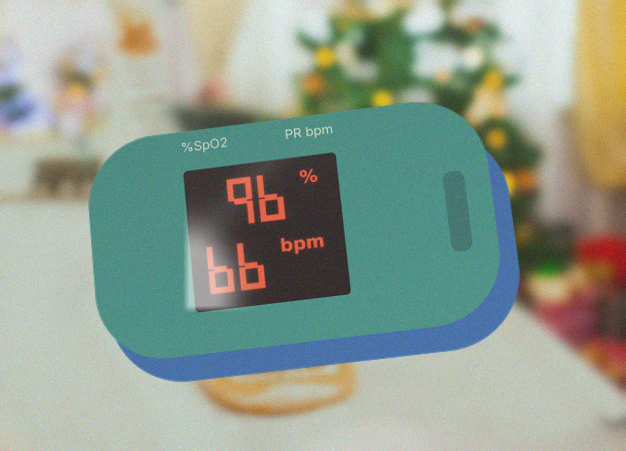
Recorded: 96%
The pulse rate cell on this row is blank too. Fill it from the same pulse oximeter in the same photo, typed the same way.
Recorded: 66bpm
